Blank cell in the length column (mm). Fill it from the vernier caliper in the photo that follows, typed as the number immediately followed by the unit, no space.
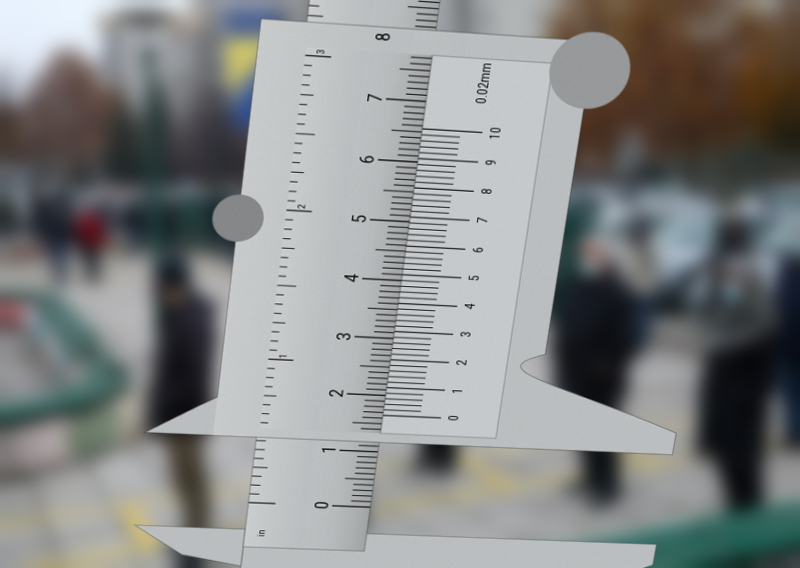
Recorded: 16.5mm
